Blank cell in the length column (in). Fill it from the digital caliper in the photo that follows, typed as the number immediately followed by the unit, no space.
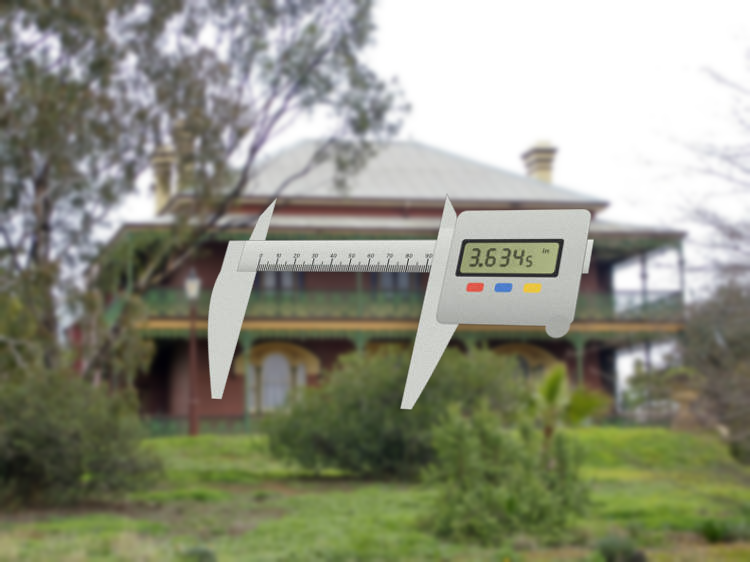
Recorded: 3.6345in
